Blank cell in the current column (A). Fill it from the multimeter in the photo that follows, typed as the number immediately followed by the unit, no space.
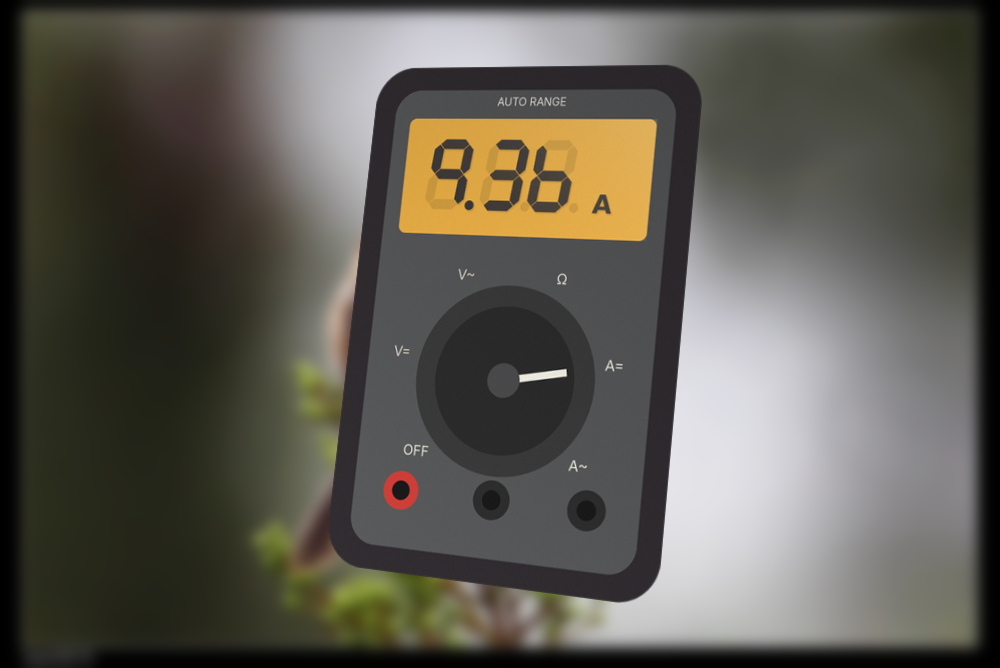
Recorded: 9.36A
